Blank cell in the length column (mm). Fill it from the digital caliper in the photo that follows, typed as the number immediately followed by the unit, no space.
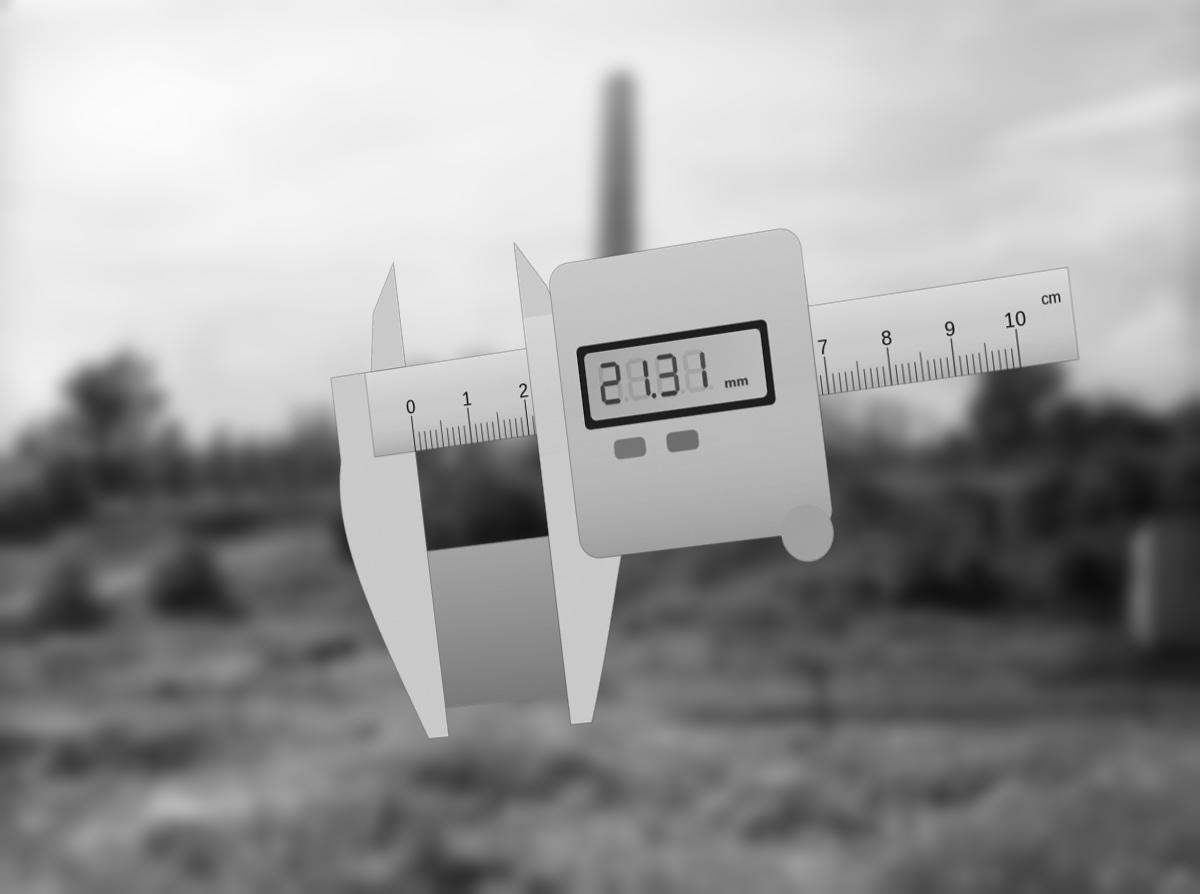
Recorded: 21.31mm
